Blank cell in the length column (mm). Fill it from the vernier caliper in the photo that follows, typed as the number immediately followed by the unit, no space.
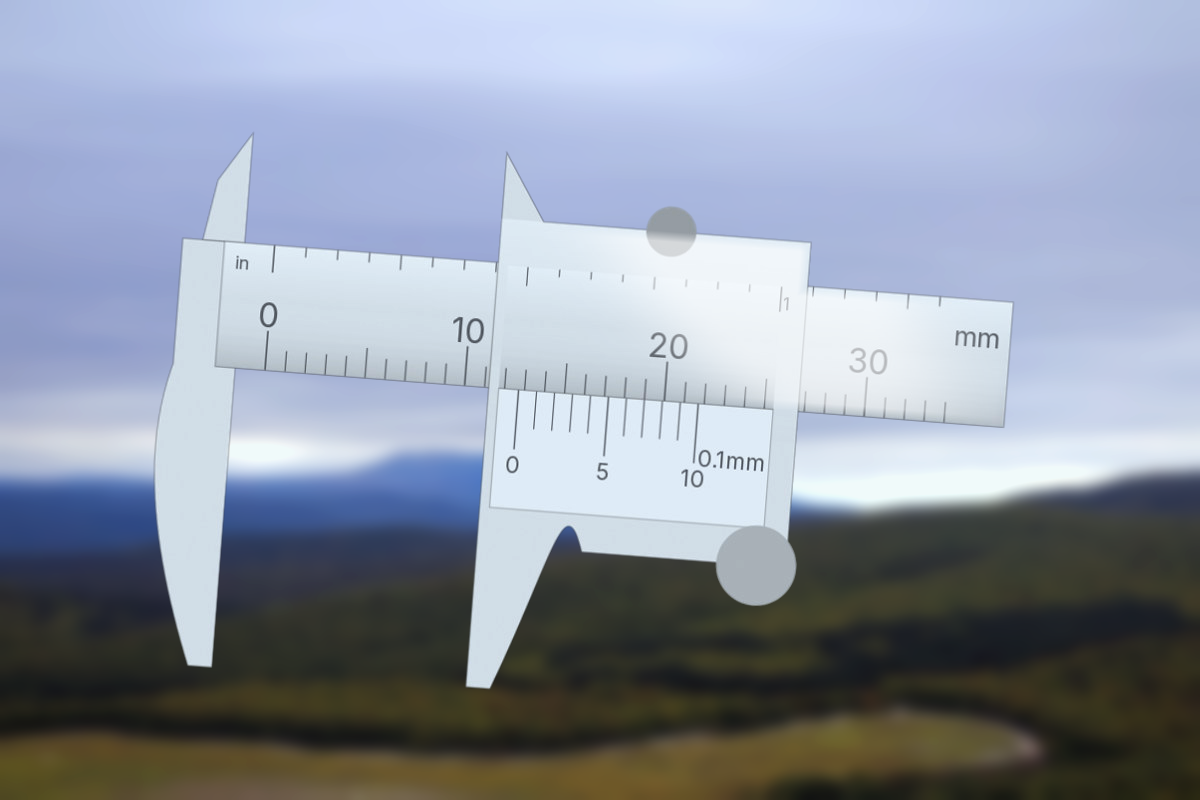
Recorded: 12.7mm
